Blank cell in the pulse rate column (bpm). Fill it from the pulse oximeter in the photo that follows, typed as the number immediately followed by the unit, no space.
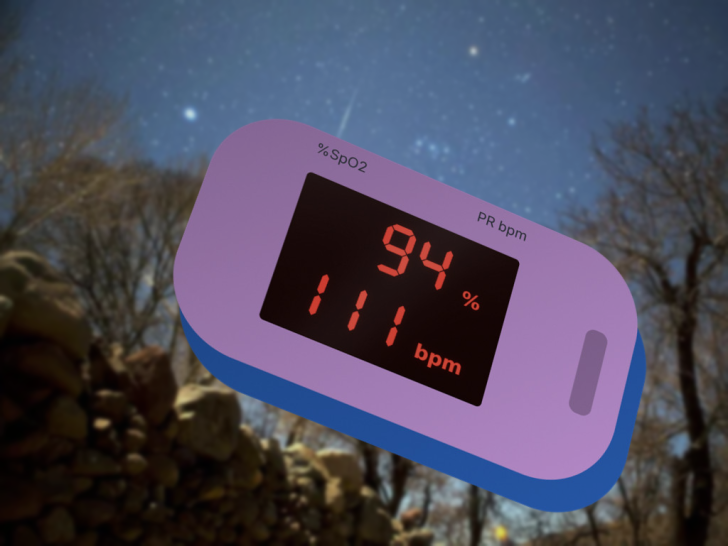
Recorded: 111bpm
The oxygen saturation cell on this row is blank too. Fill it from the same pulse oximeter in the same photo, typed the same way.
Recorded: 94%
